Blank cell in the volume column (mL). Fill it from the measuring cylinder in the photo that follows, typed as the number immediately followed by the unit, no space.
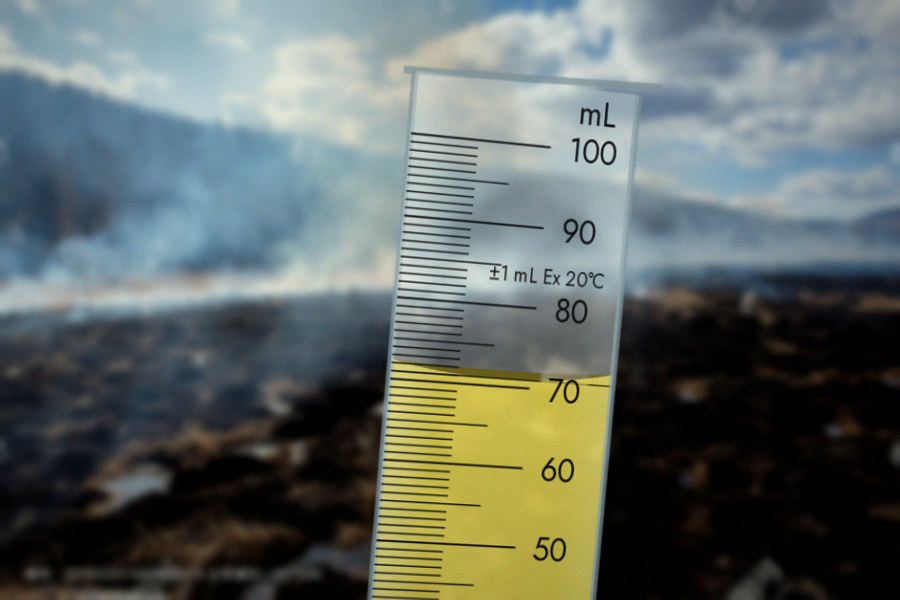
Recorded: 71mL
